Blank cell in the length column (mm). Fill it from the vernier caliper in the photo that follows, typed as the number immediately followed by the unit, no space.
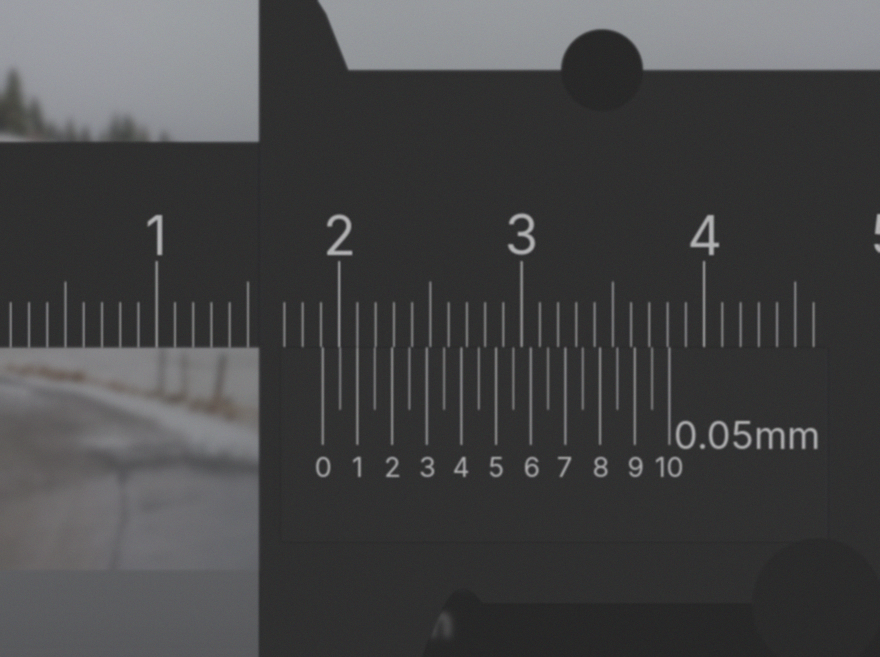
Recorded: 19.1mm
